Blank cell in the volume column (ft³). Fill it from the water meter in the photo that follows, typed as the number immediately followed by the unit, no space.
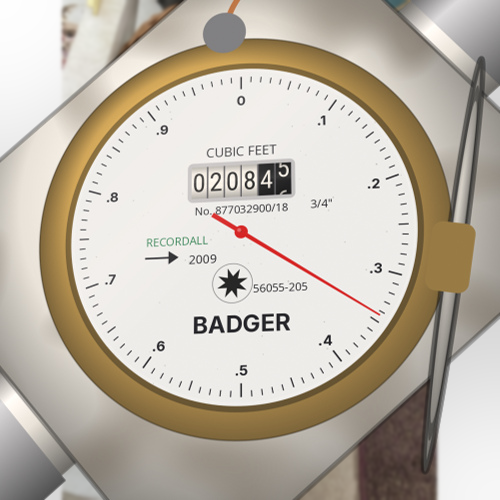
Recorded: 20845.34ft³
